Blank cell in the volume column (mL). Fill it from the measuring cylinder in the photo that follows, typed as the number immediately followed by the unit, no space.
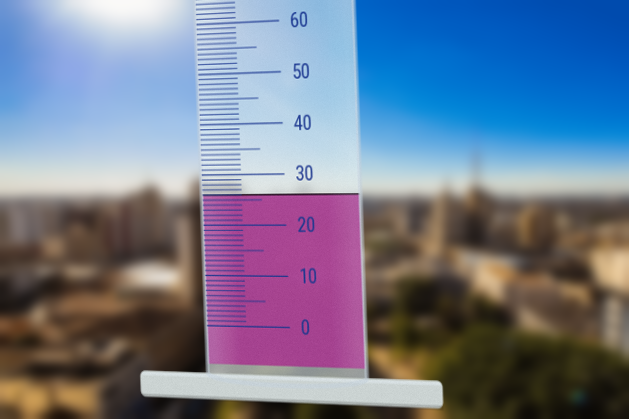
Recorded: 26mL
